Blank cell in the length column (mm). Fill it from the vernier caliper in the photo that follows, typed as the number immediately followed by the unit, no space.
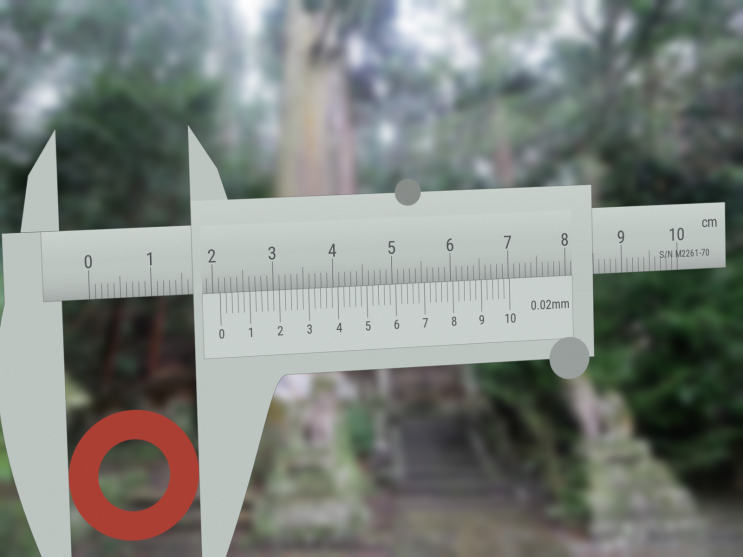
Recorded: 21.2mm
